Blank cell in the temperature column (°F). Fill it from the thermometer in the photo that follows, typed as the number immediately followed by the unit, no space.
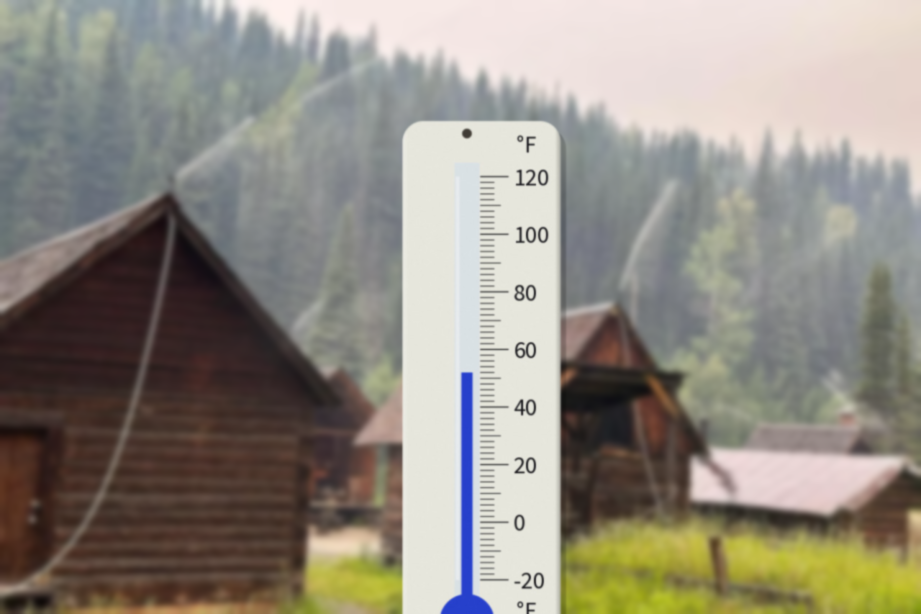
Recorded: 52°F
